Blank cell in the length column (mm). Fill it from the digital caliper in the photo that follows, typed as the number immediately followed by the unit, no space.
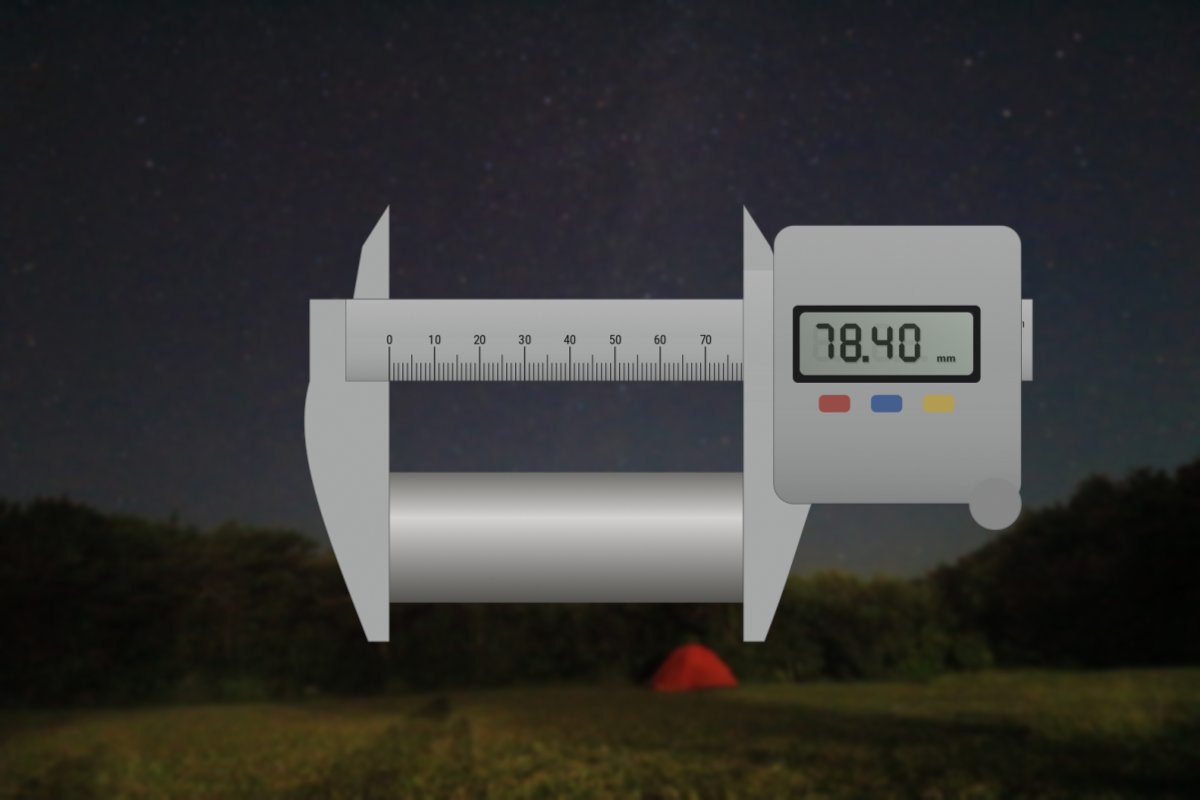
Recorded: 78.40mm
